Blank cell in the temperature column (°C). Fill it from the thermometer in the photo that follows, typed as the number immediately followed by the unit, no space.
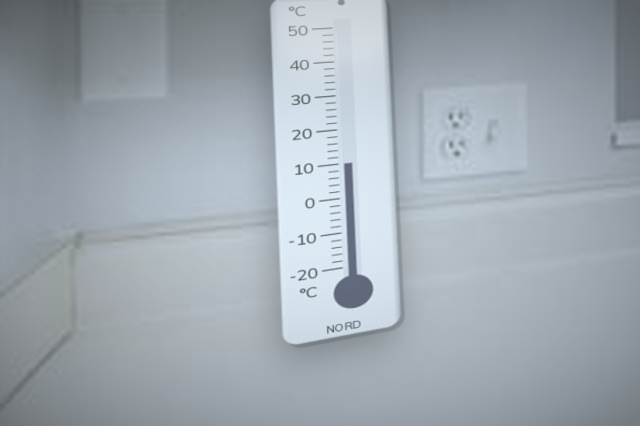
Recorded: 10°C
